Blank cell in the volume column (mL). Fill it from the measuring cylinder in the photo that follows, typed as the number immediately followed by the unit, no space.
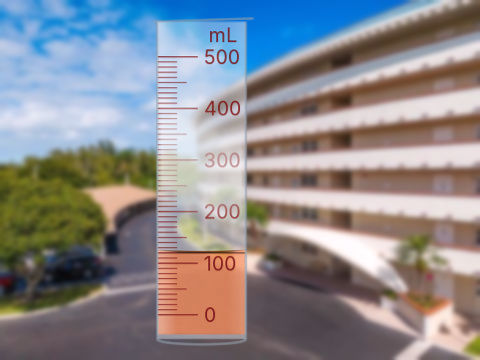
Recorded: 120mL
